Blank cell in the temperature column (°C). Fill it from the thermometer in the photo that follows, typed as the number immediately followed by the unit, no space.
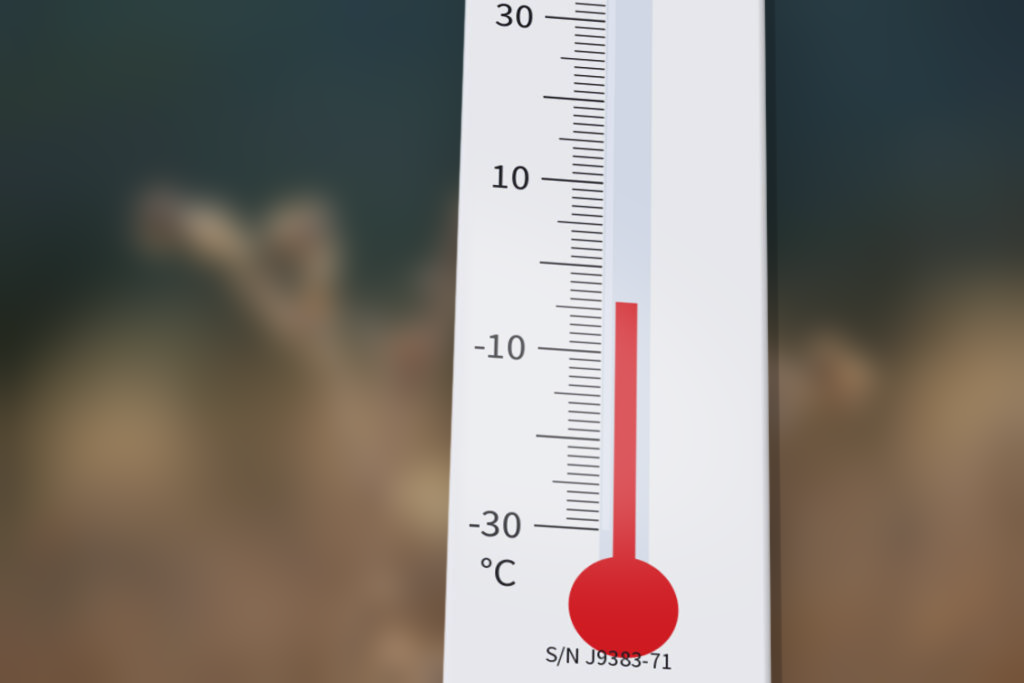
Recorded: -4°C
